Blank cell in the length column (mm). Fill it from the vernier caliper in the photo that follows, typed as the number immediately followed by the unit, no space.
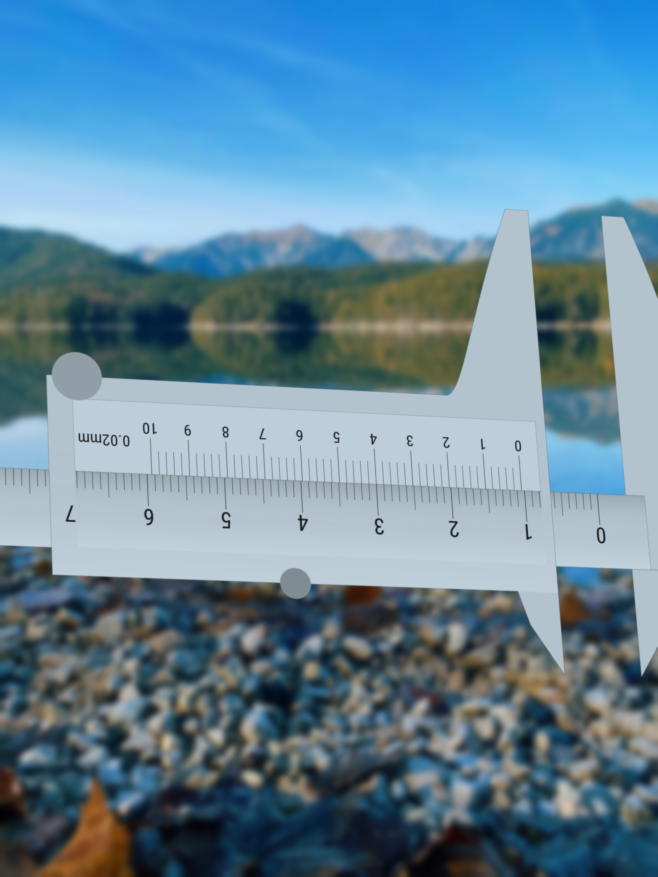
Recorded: 10.4mm
